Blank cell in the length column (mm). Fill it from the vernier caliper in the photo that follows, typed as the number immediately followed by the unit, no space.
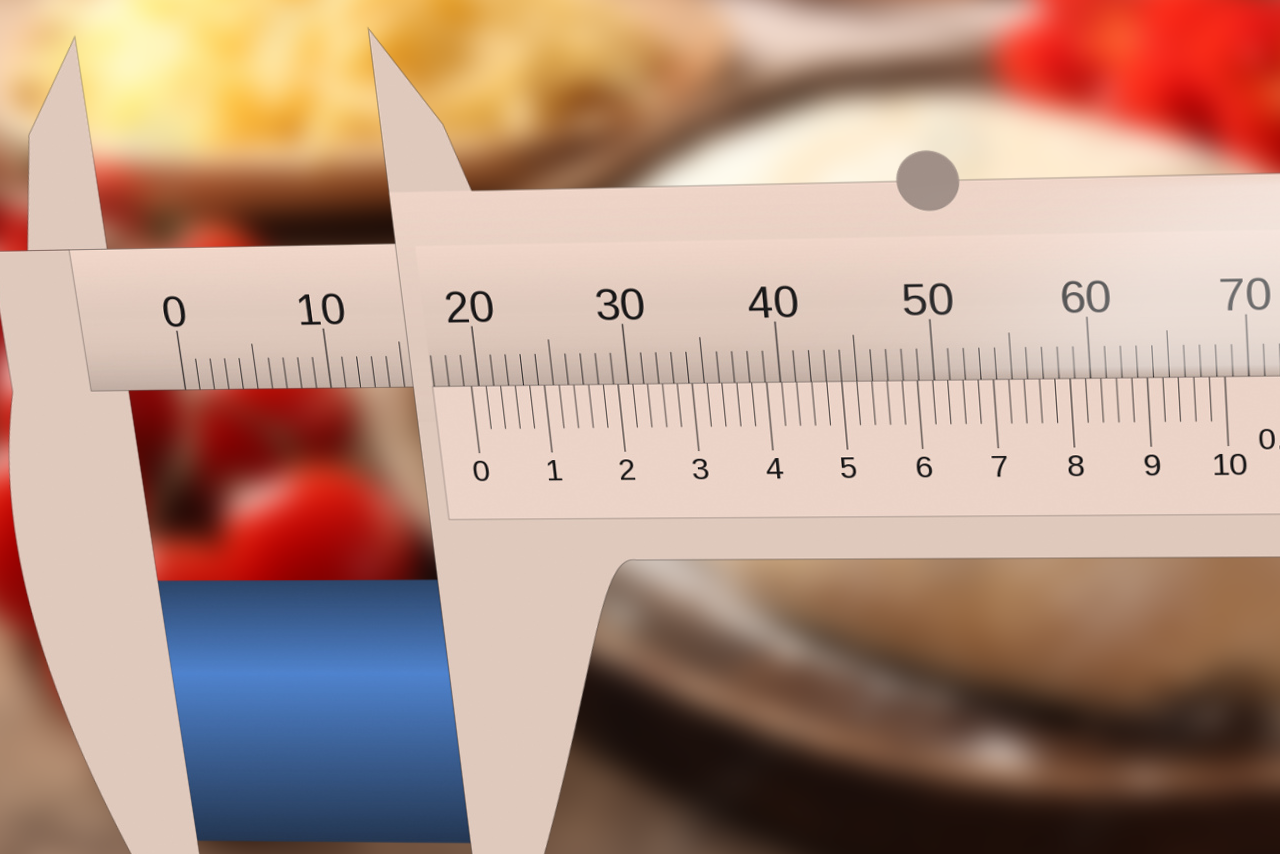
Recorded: 19.5mm
